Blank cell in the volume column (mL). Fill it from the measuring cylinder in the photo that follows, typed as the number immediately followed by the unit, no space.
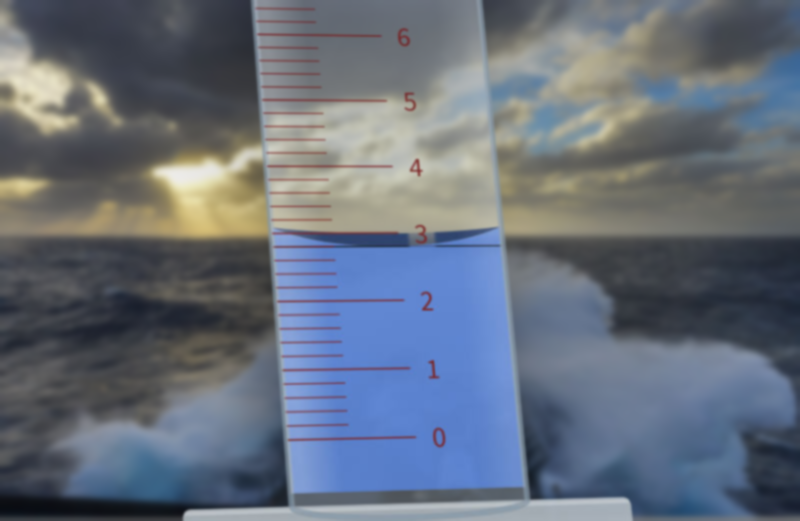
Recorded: 2.8mL
